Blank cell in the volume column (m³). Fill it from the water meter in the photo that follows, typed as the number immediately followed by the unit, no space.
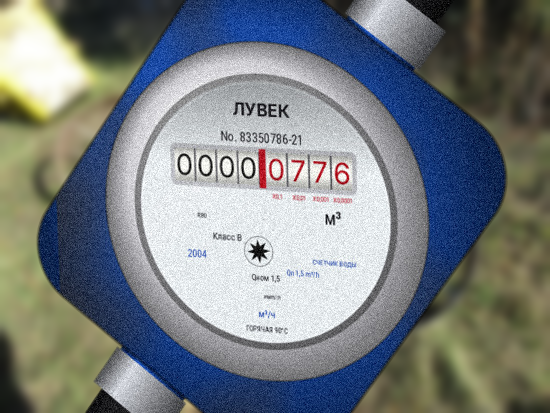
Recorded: 0.0776m³
